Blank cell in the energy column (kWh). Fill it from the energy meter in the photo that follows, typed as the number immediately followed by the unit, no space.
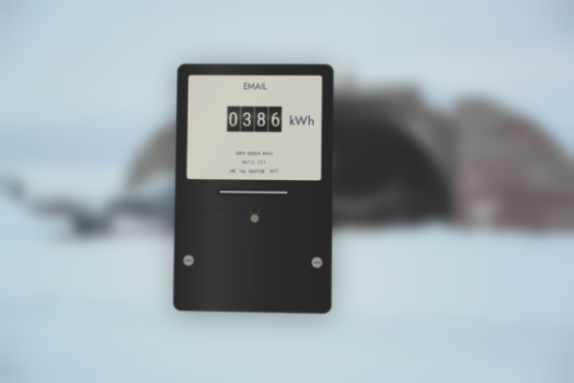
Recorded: 386kWh
